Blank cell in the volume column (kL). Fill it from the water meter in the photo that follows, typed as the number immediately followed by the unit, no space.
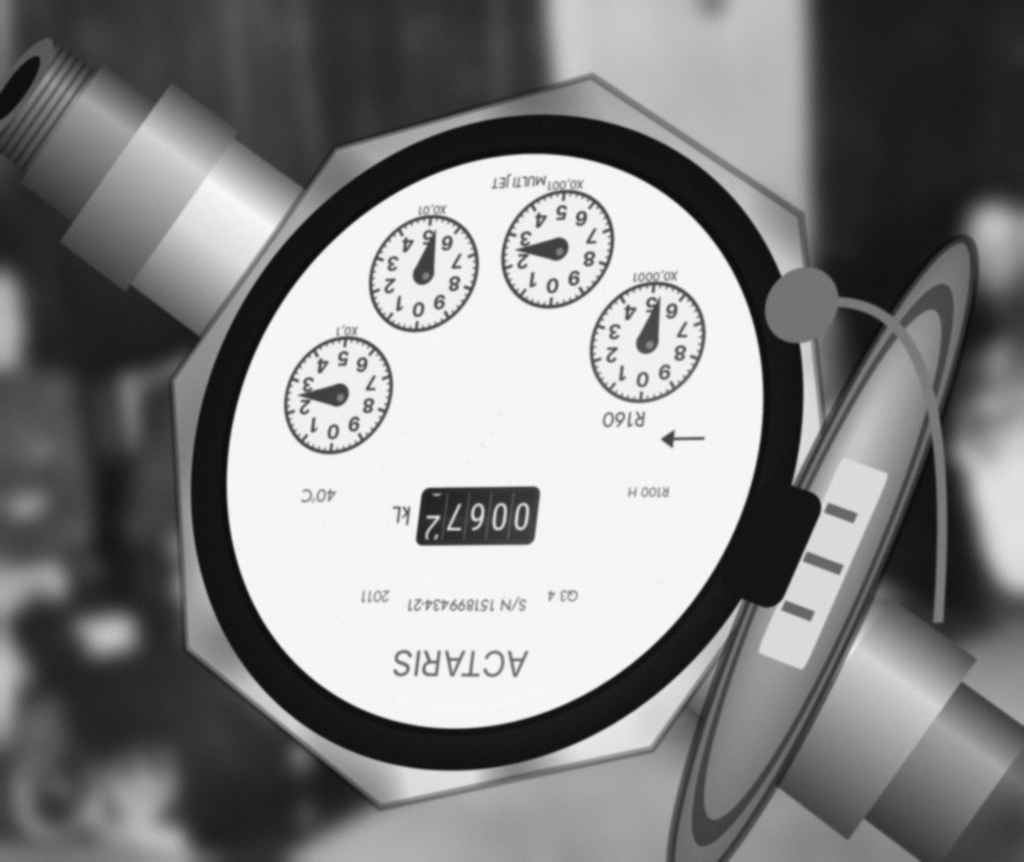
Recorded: 672.2525kL
